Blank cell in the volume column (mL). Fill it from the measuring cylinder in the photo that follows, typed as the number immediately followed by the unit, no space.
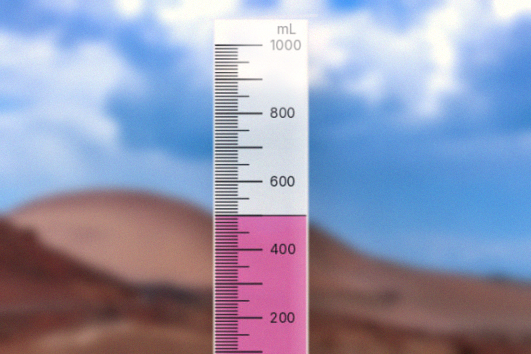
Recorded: 500mL
